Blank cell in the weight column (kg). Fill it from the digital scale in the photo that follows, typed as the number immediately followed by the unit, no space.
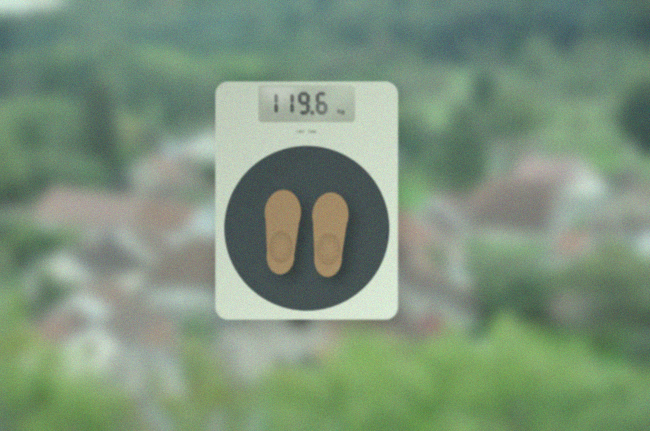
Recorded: 119.6kg
